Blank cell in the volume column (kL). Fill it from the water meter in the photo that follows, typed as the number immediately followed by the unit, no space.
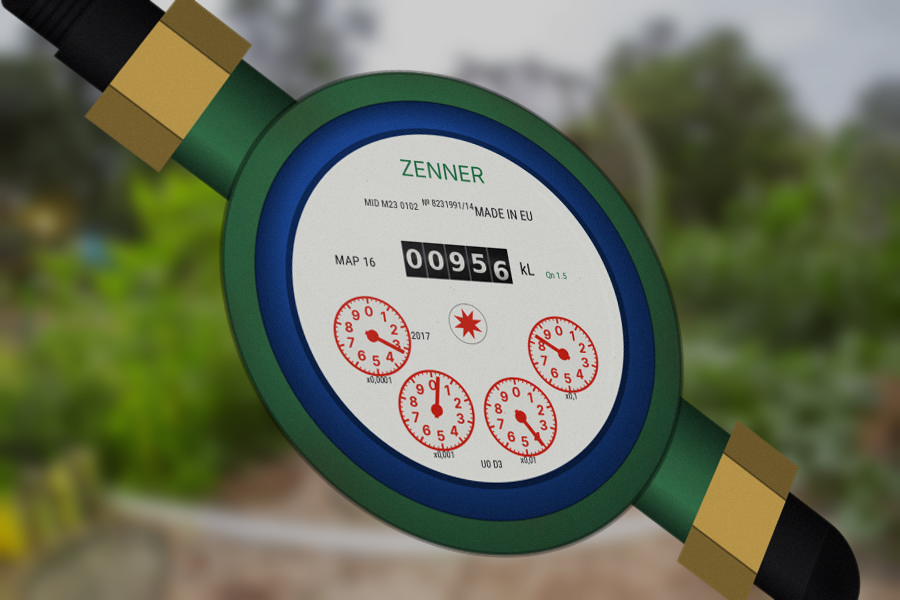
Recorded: 955.8403kL
